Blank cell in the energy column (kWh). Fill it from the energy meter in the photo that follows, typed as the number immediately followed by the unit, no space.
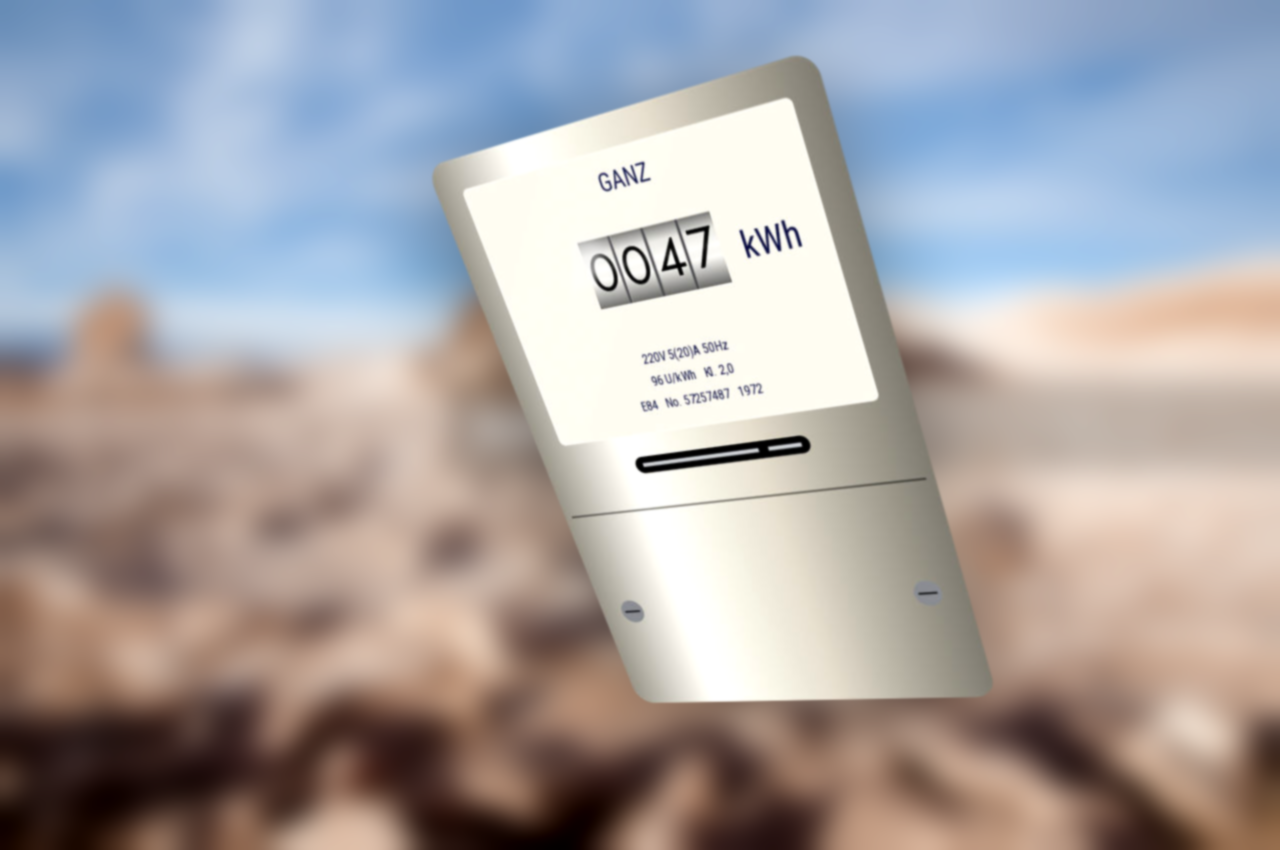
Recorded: 47kWh
